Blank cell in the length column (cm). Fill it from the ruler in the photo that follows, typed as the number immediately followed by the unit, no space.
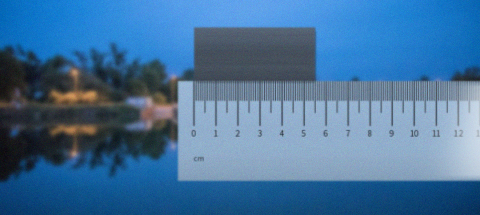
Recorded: 5.5cm
